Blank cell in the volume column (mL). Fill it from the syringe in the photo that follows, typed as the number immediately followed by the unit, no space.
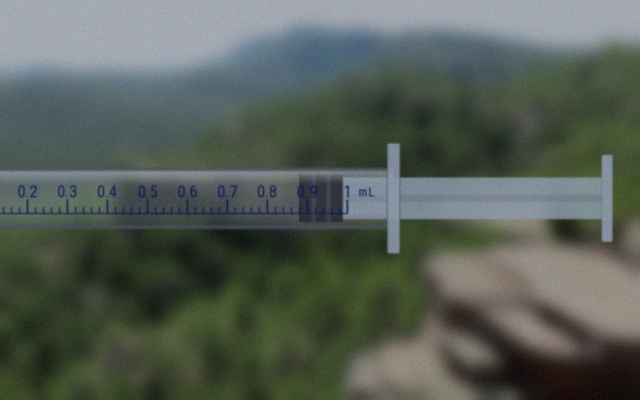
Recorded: 0.88mL
